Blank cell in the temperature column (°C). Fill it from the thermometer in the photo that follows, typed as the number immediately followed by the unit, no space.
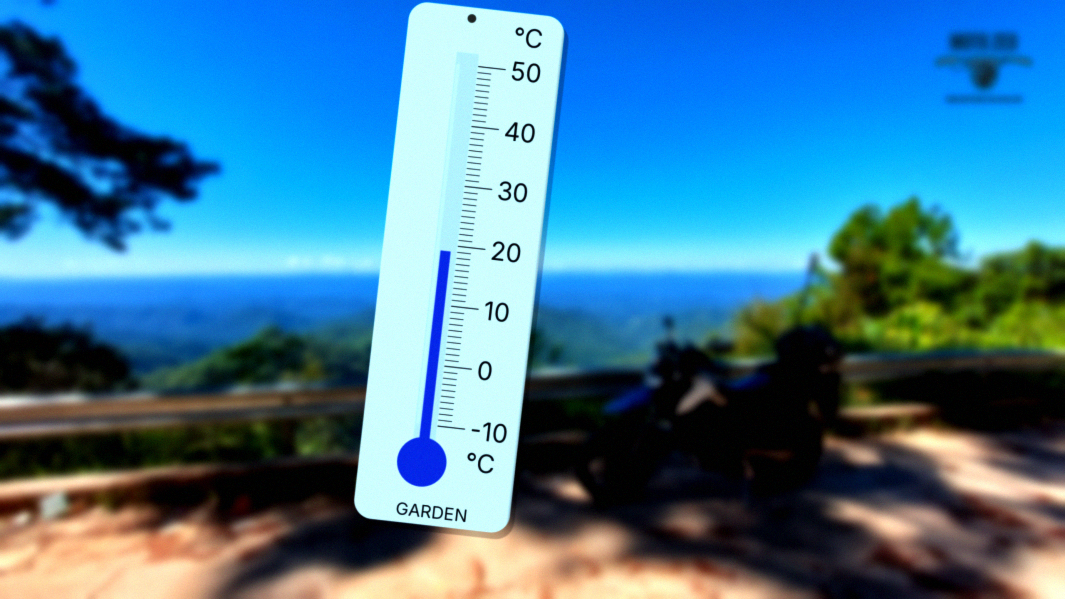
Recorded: 19°C
